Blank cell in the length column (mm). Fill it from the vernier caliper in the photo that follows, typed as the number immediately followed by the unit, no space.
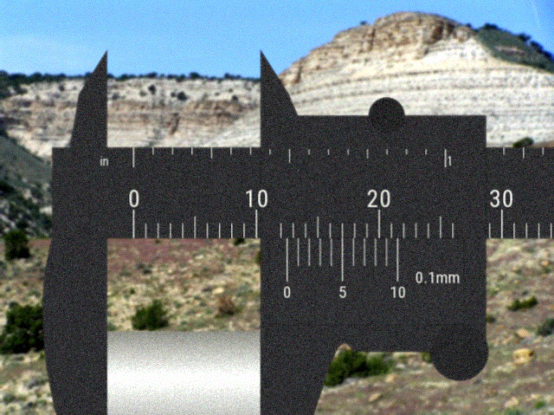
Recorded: 12.5mm
